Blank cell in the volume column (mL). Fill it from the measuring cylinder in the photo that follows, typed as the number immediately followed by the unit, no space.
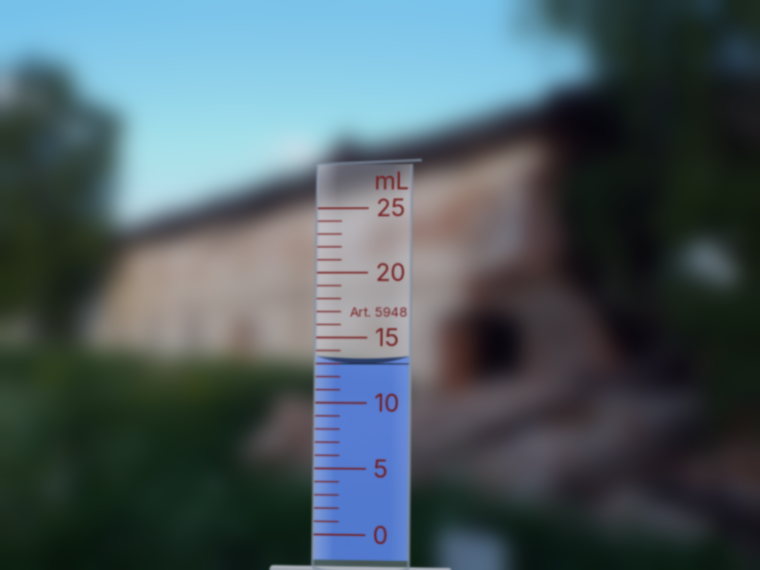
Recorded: 13mL
